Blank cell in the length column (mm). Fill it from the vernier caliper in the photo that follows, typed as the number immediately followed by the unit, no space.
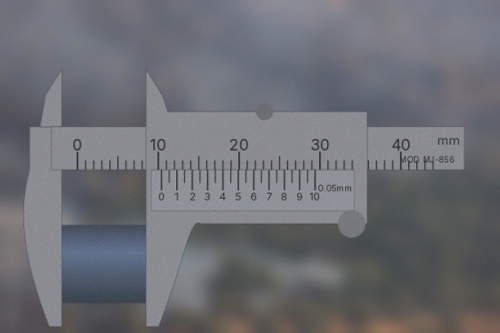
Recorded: 10.4mm
